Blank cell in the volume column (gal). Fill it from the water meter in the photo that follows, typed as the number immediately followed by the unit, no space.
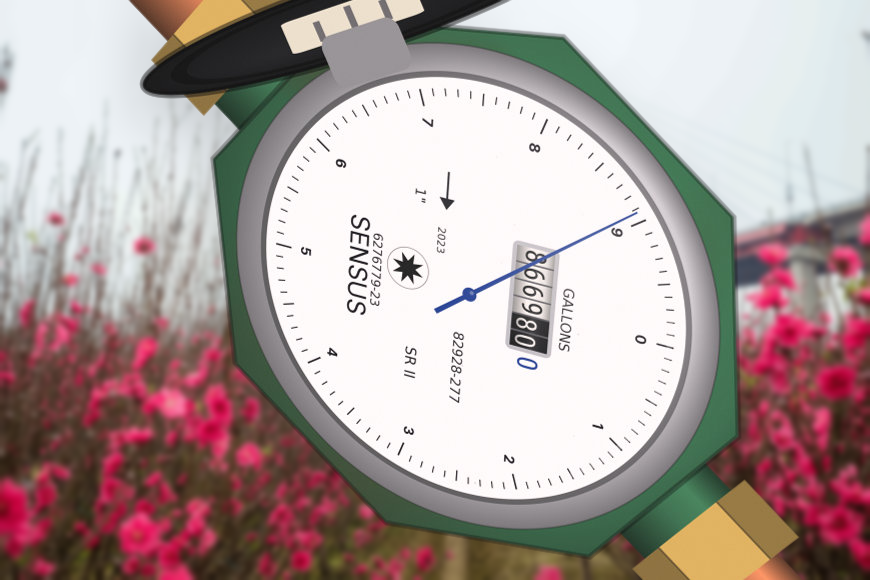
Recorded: 8669798.9gal
